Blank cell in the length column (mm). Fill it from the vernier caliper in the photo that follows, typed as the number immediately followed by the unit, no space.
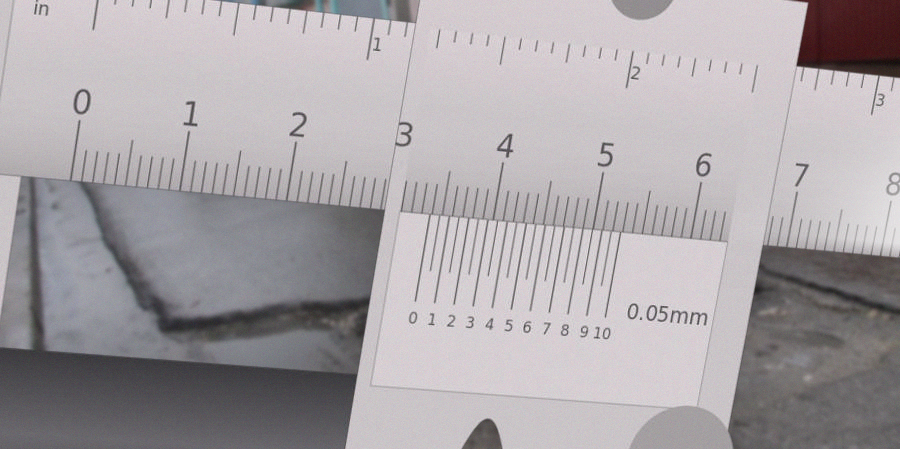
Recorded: 33.8mm
